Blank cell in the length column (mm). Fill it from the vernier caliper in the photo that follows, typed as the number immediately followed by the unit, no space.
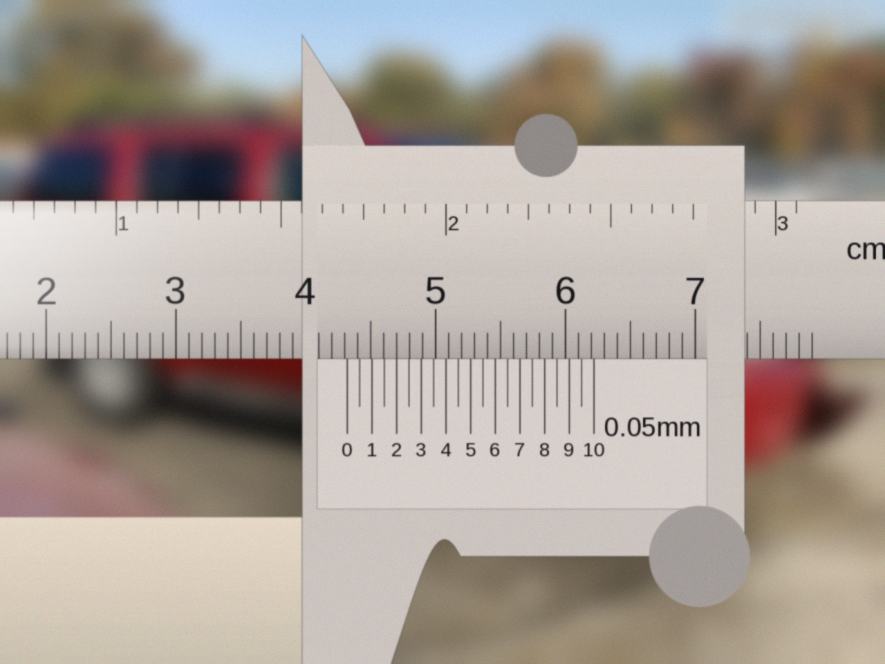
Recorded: 43.2mm
